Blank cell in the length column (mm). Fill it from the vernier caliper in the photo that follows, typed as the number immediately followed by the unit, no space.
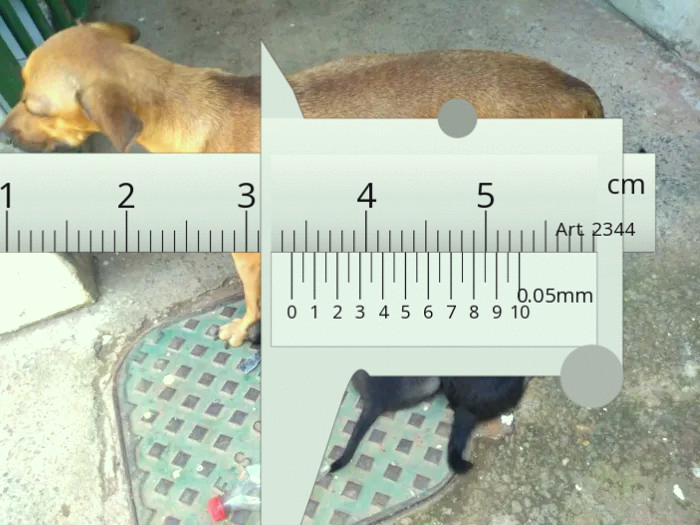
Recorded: 33.8mm
